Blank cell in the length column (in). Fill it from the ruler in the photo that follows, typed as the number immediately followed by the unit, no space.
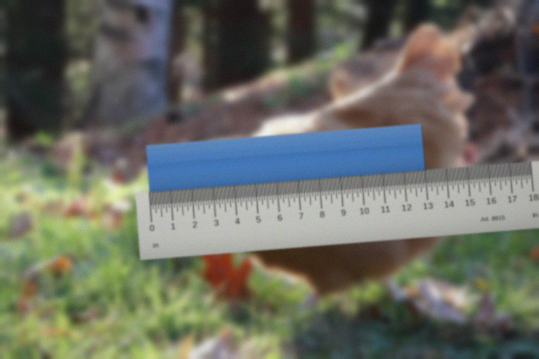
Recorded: 13in
